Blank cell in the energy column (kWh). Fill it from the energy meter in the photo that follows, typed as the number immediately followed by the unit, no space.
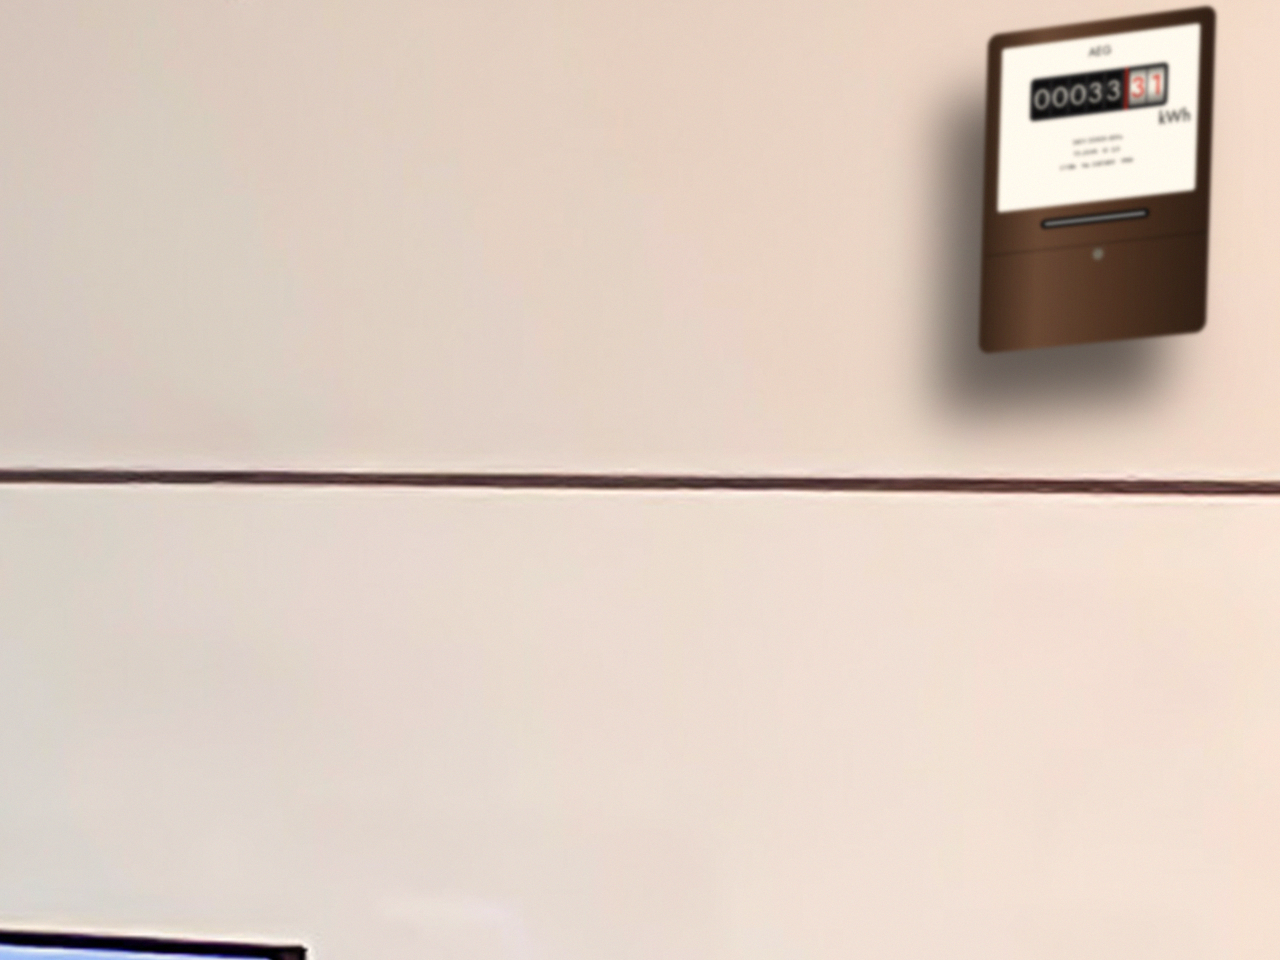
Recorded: 33.31kWh
